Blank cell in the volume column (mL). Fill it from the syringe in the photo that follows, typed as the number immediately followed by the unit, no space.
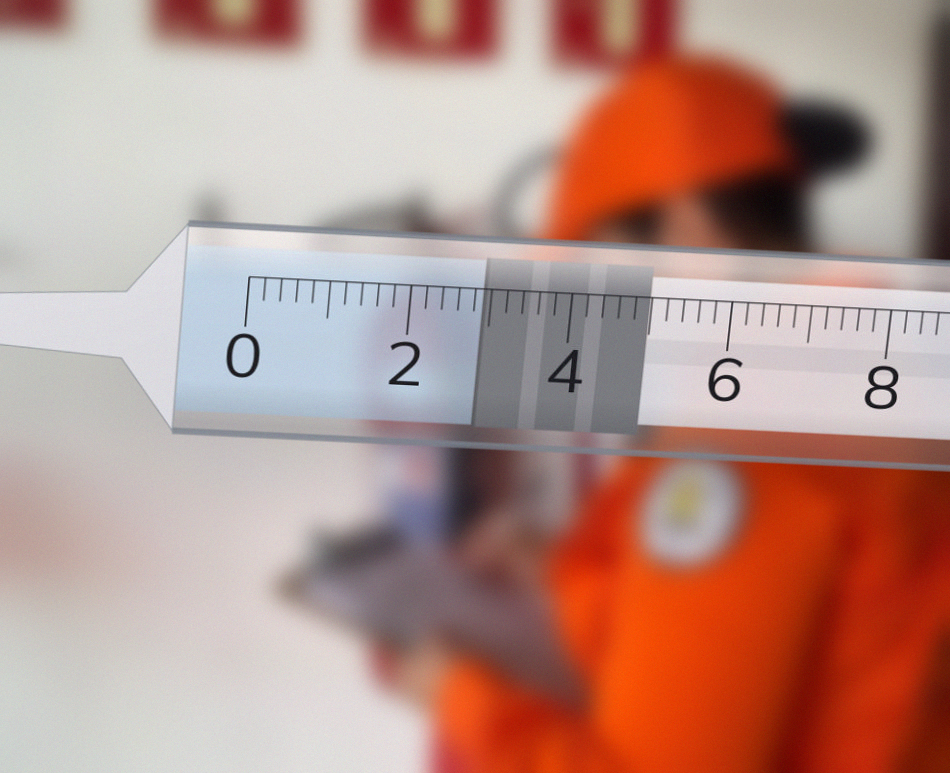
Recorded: 2.9mL
